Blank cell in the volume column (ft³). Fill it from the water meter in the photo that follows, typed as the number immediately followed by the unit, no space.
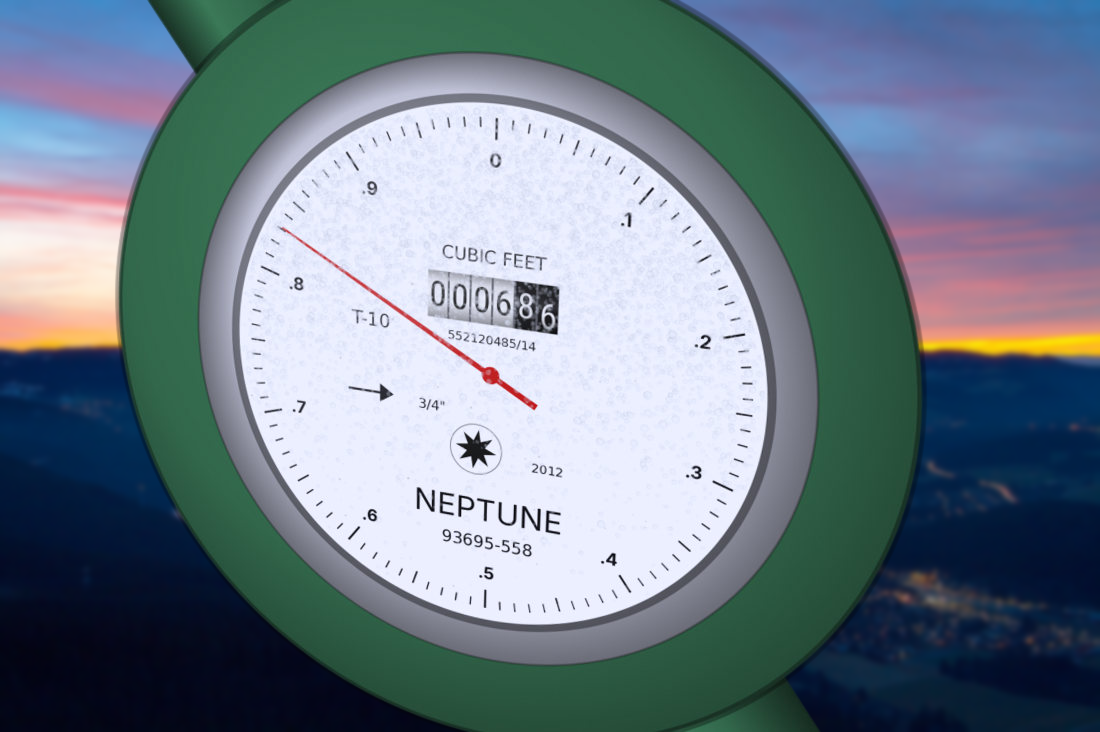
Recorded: 685.83ft³
